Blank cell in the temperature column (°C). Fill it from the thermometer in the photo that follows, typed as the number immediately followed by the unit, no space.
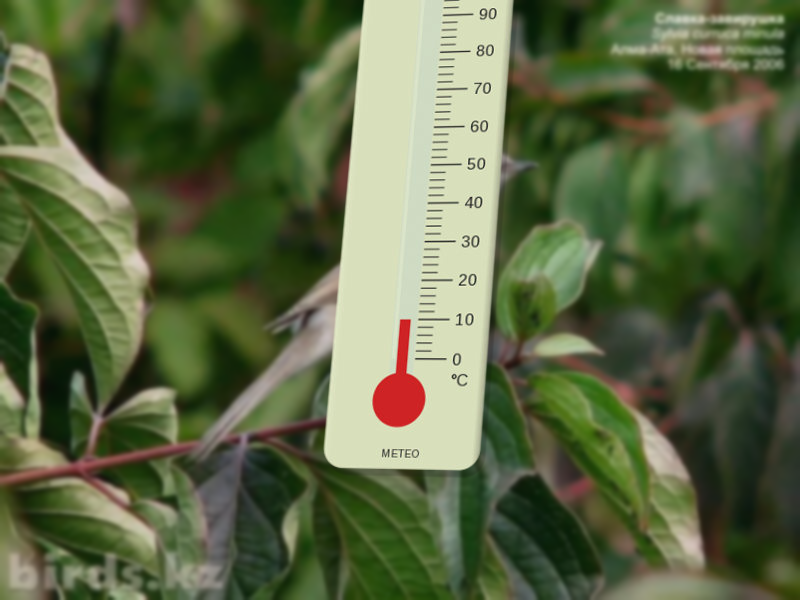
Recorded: 10°C
